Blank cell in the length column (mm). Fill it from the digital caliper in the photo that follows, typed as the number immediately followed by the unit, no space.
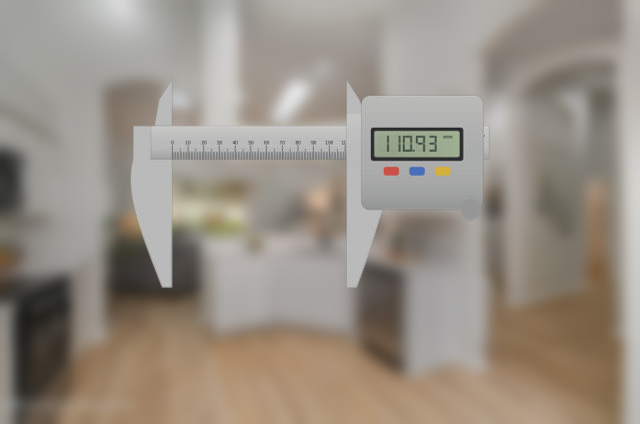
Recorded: 110.93mm
